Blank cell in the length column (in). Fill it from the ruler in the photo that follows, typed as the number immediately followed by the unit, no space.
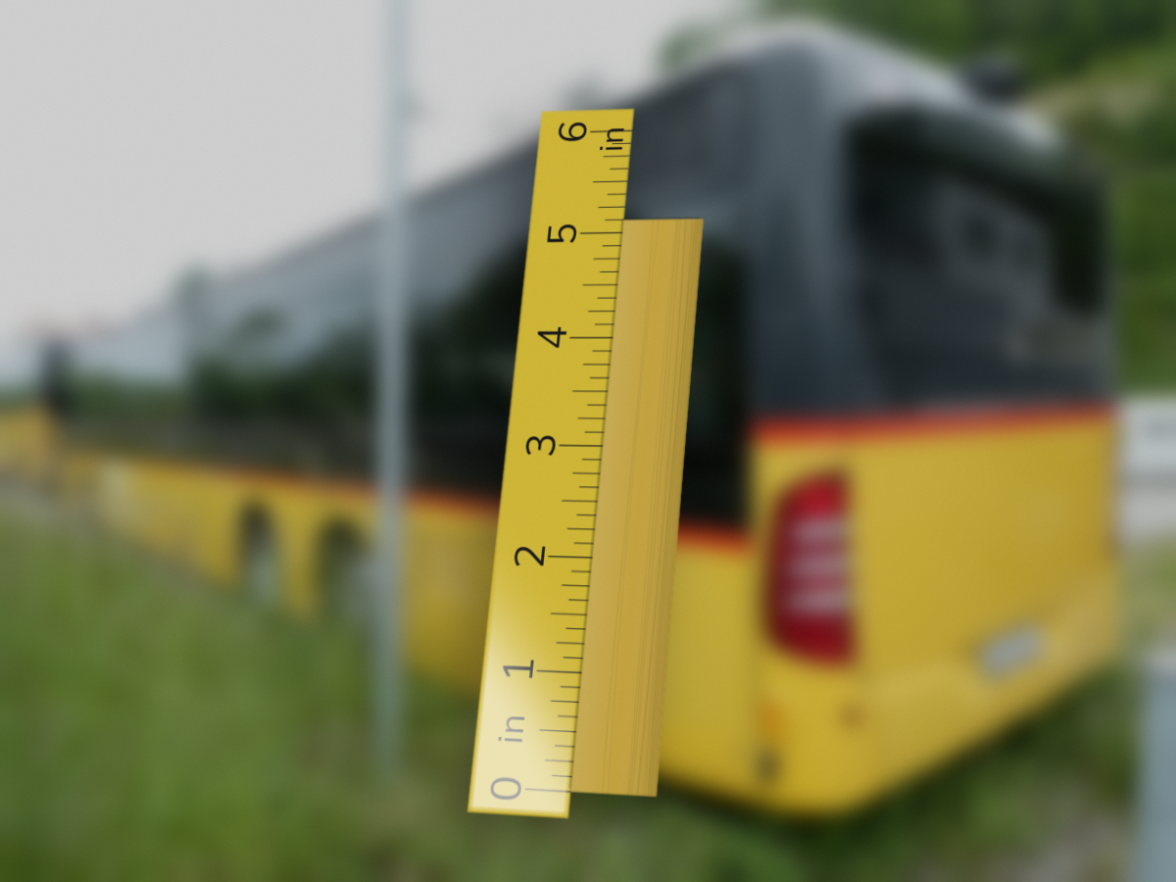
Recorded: 5.125in
